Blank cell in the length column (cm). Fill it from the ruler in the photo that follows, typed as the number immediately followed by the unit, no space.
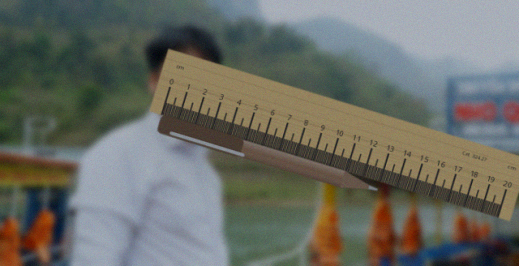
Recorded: 13cm
